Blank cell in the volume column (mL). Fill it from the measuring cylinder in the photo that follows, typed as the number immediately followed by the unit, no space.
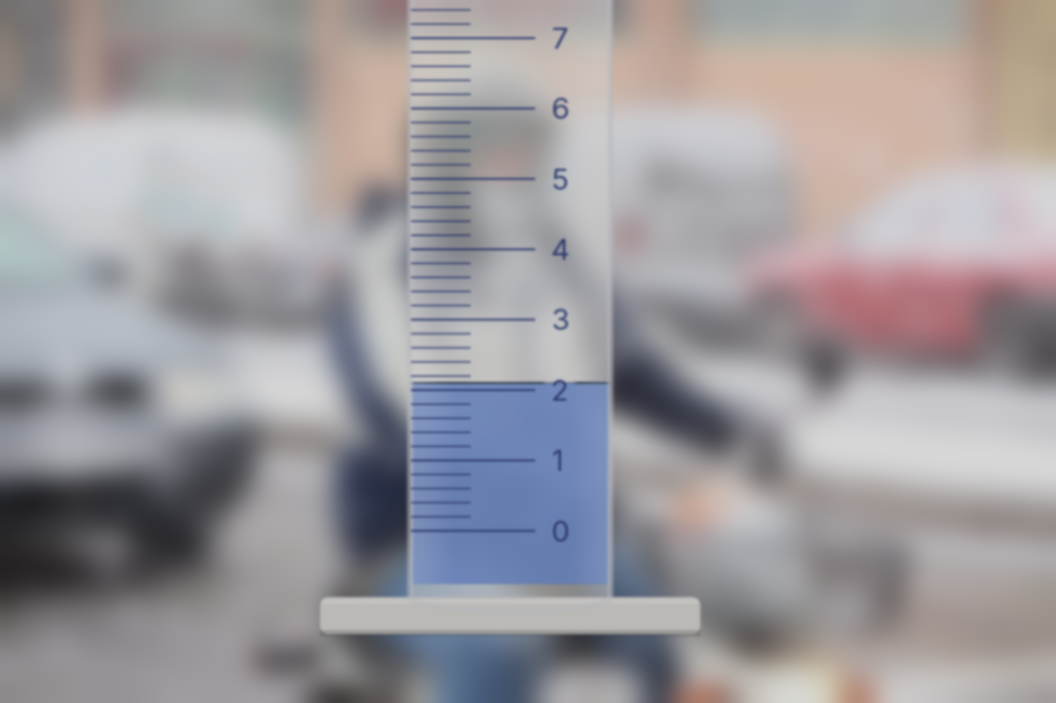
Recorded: 2.1mL
